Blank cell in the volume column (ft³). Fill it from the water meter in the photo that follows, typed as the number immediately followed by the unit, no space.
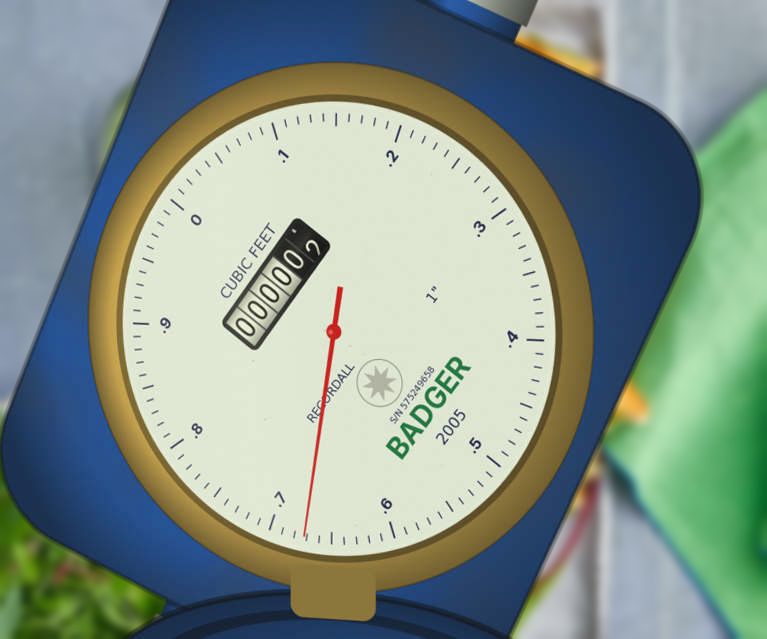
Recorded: 1.67ft³
